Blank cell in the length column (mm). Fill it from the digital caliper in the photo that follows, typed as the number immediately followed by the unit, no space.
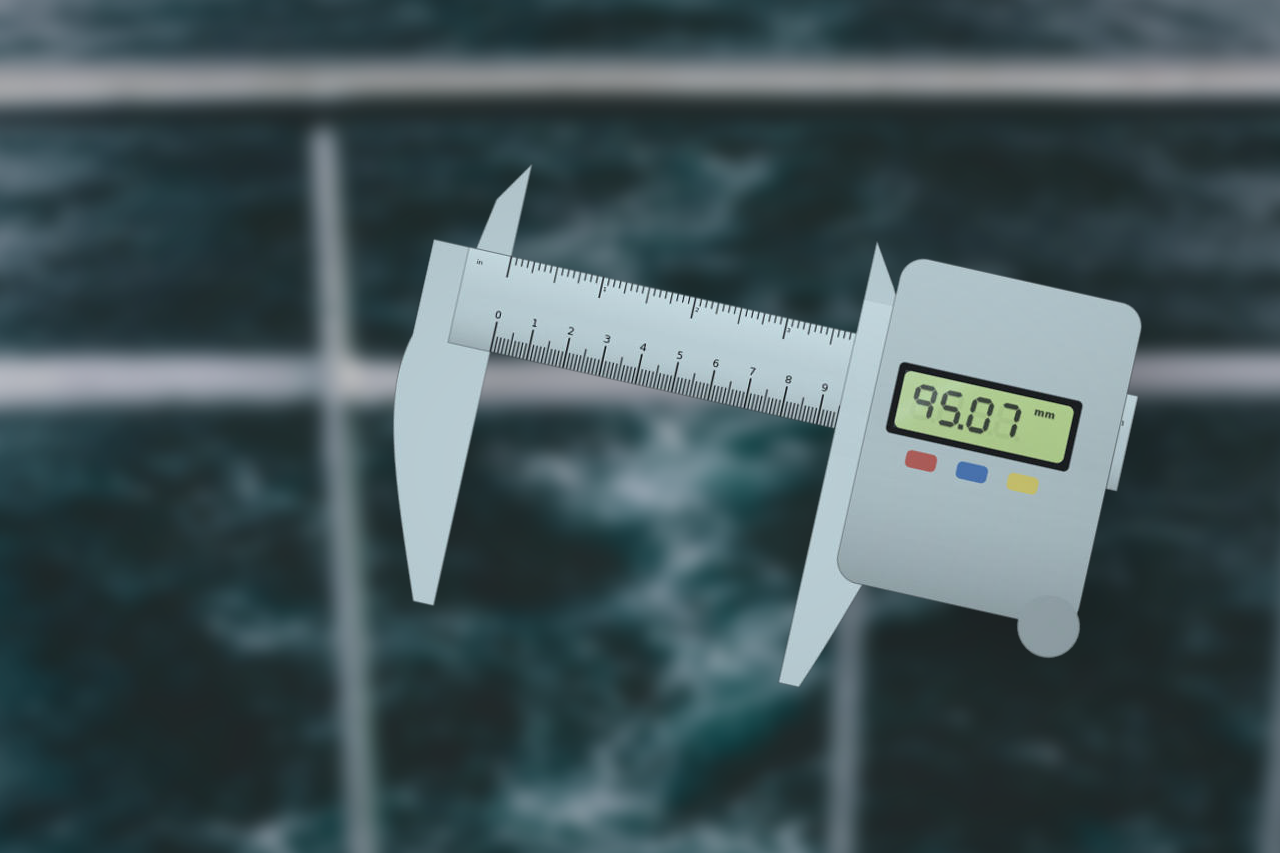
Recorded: 95.07mm
